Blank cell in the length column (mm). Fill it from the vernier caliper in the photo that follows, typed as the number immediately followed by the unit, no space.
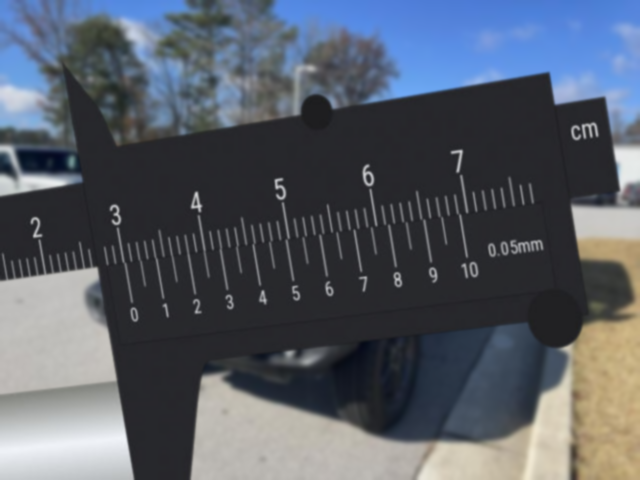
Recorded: 30.2mm
